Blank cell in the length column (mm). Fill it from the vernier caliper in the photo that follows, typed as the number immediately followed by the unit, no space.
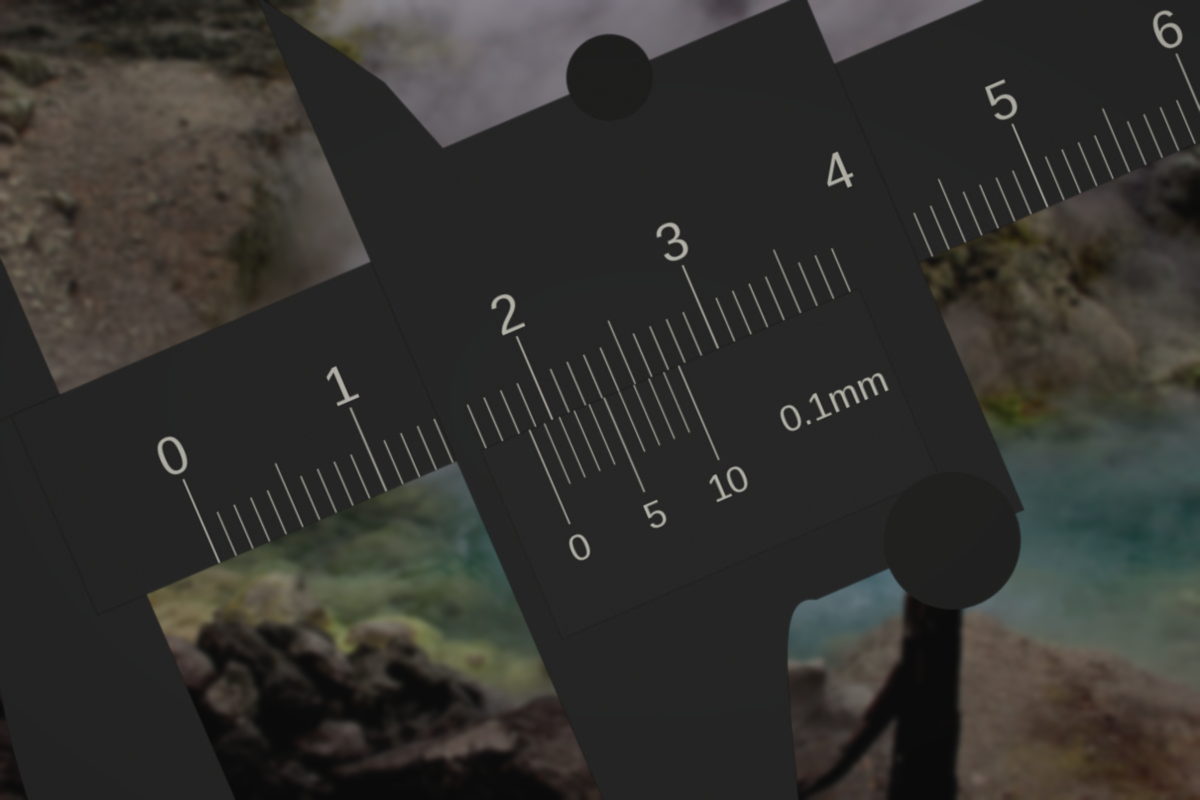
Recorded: 18.6mm
